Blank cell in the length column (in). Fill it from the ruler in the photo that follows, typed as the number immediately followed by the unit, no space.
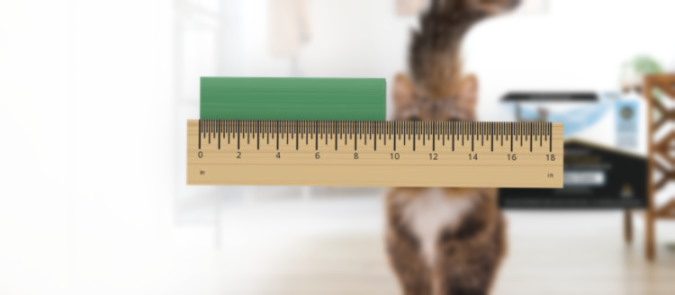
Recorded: 9.5in
